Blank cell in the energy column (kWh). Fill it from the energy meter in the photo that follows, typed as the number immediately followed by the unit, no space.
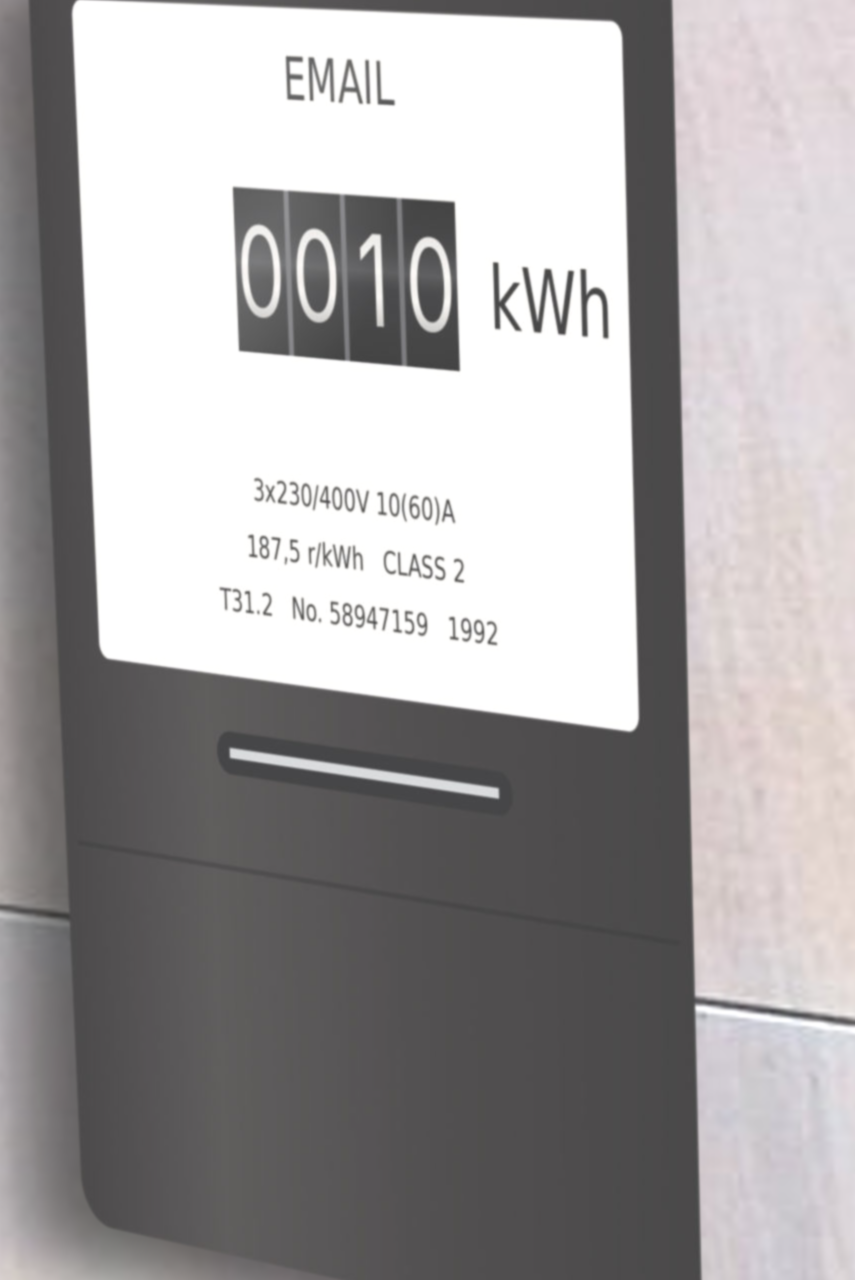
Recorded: 10kWh
